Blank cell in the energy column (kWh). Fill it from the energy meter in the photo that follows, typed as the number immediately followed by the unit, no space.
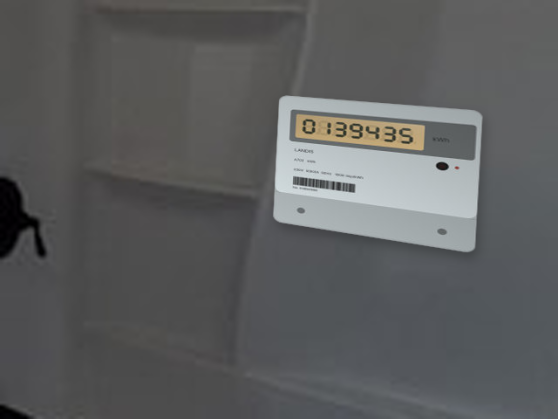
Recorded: 139435kWh
